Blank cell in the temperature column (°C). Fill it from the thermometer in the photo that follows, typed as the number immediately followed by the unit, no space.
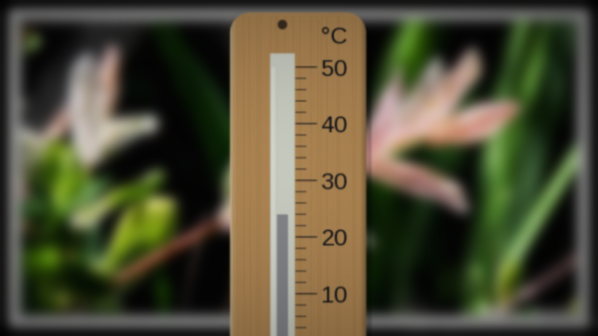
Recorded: 24°C
